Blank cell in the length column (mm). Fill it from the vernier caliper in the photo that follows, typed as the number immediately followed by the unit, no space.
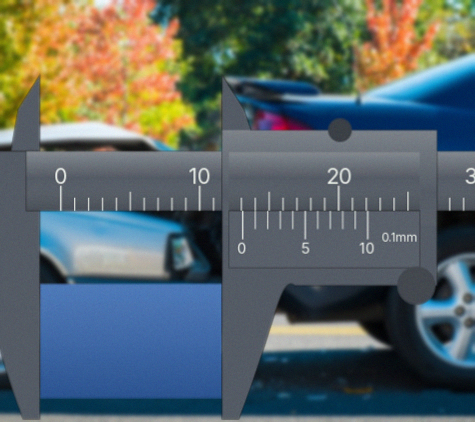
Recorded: 13.1mm
